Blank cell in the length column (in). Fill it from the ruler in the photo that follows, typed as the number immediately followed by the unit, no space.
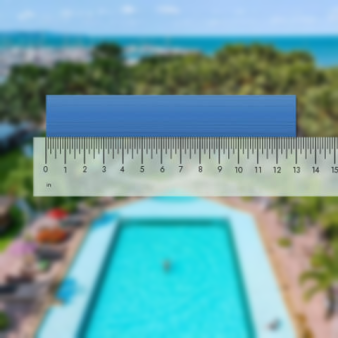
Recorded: 13in
